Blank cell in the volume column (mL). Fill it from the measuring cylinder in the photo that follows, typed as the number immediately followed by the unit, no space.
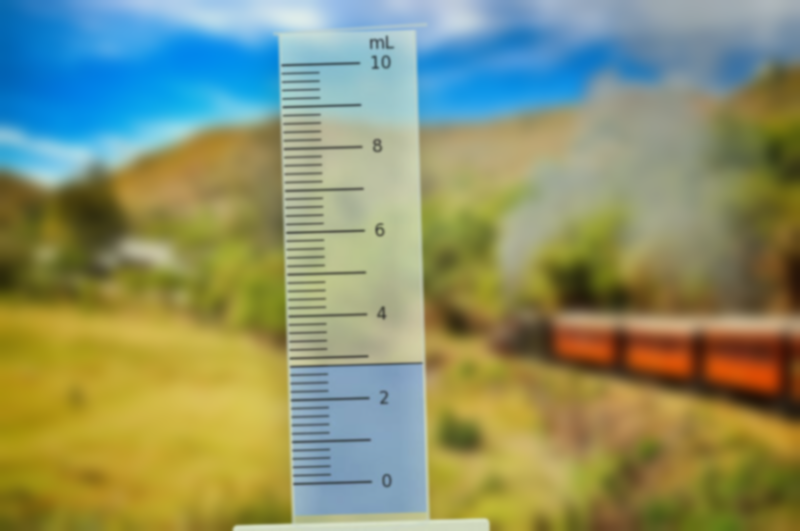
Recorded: 2.8mL
